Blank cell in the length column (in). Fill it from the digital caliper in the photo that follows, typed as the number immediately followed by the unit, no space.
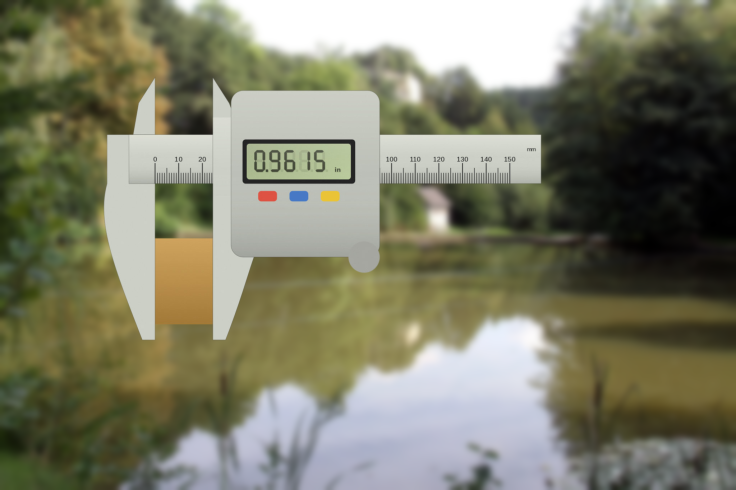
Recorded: 0.9615in
